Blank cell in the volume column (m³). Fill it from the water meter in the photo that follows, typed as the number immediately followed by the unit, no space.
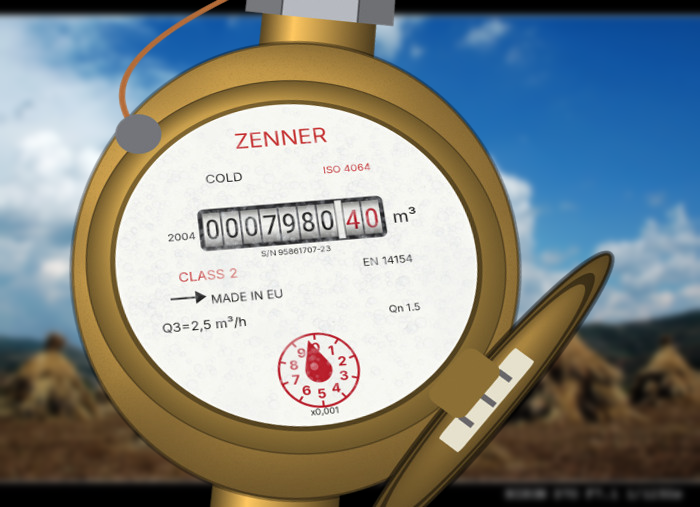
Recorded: 7980.399m³
